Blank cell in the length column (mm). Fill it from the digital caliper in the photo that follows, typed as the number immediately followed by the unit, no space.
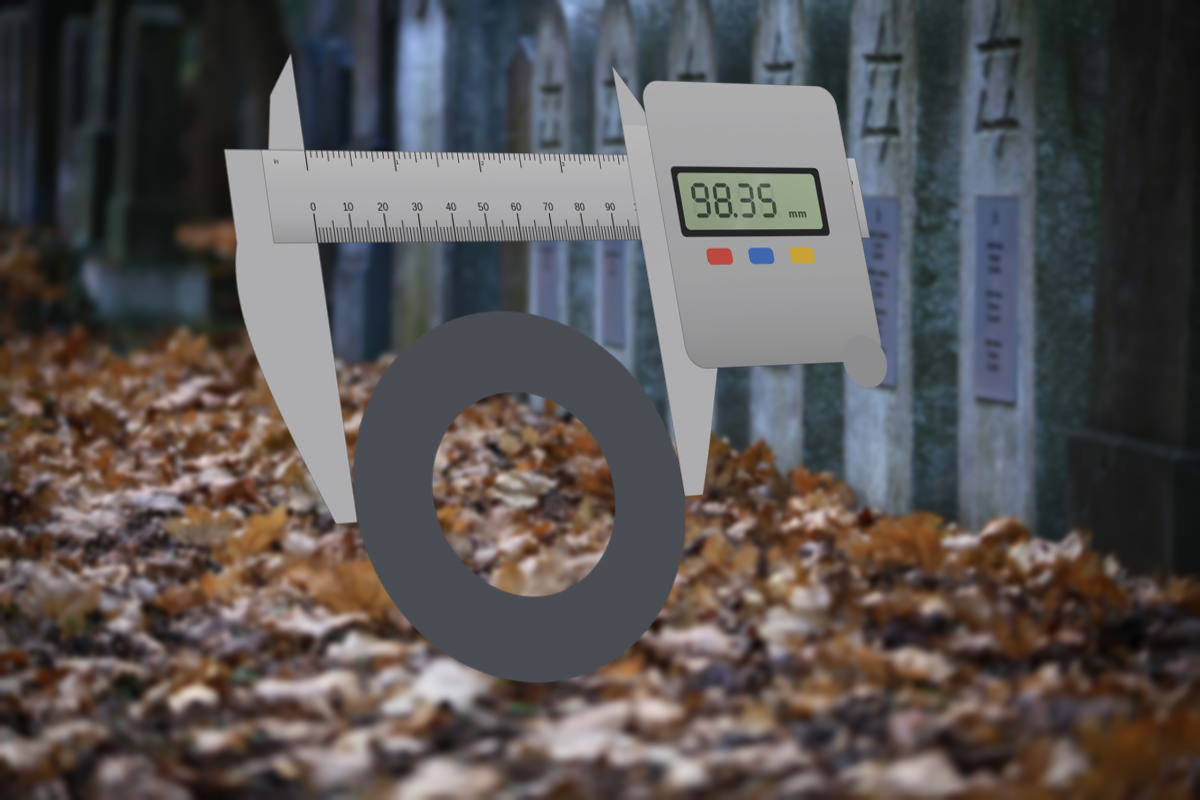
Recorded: 98.35mm
